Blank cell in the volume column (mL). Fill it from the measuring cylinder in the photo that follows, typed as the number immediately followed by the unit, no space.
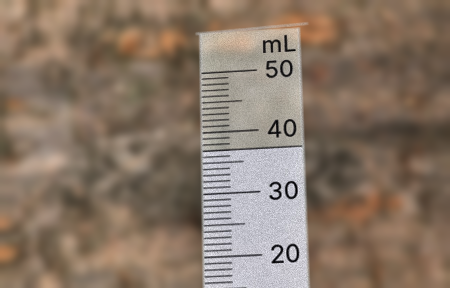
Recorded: 37mL
